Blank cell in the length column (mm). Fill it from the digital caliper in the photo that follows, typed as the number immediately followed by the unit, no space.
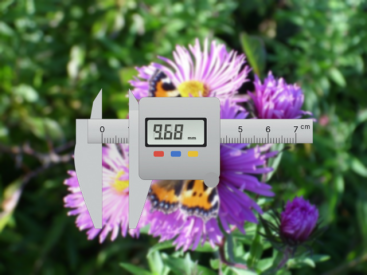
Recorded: 9.68mm
